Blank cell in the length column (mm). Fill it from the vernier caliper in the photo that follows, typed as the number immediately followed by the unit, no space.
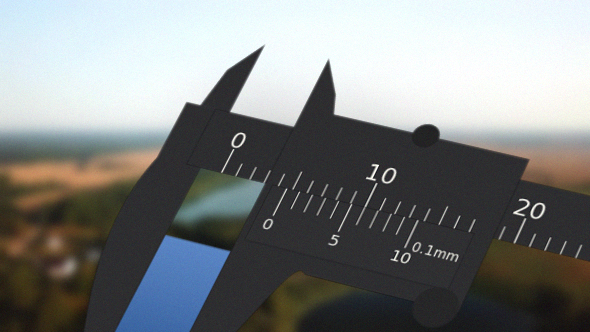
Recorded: 4.6mm
